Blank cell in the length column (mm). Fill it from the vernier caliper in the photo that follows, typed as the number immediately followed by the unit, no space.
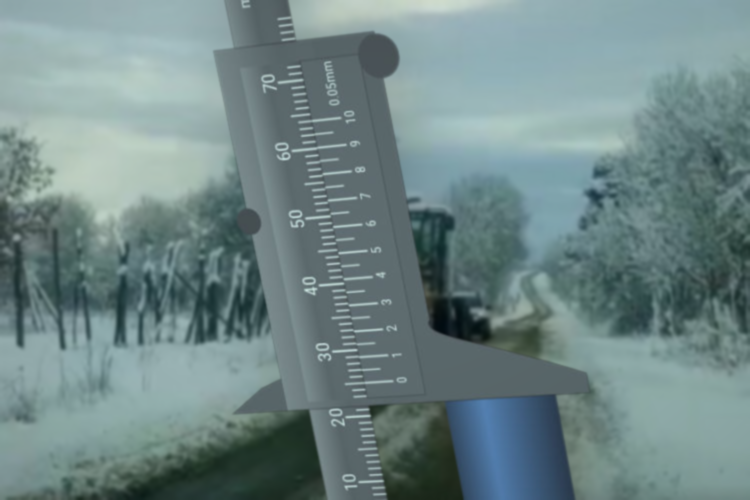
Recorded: 25.0mm
